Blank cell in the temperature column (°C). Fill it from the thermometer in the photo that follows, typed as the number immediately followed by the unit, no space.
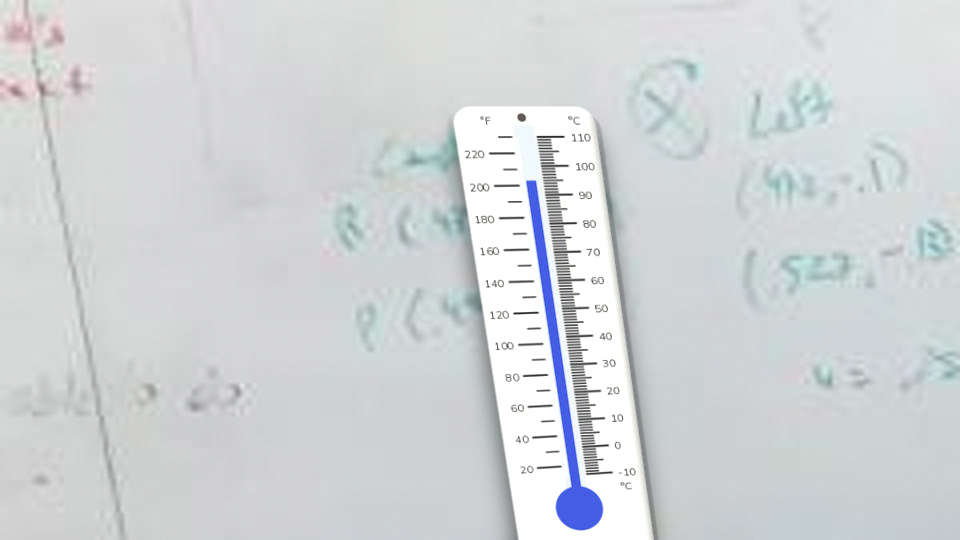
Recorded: 95°C
